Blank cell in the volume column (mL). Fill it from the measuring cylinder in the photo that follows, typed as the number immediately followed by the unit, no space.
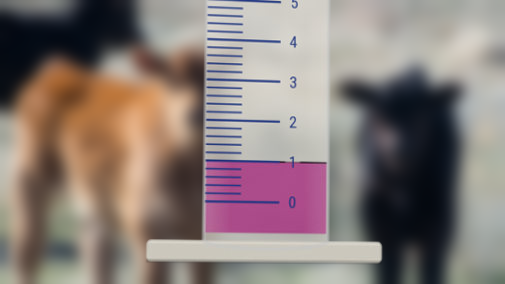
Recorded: 1mL
